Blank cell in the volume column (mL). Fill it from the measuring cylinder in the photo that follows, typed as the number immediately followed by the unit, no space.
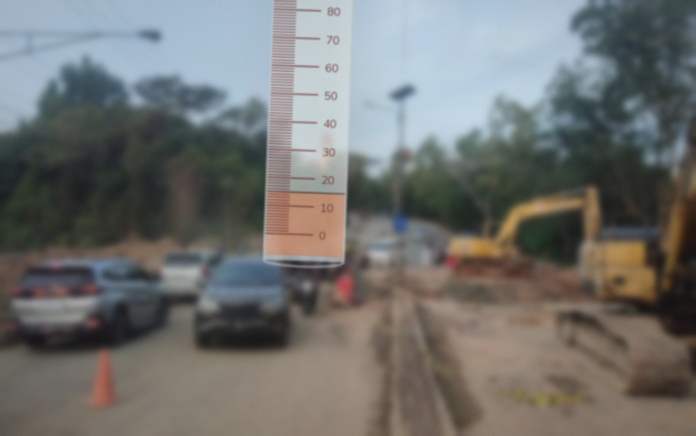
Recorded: 15mL
